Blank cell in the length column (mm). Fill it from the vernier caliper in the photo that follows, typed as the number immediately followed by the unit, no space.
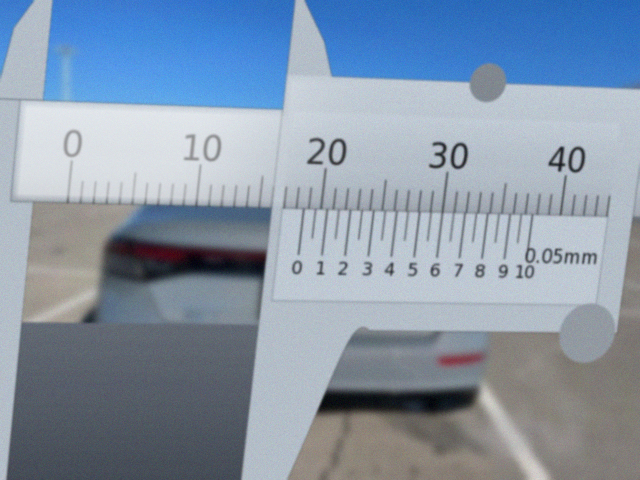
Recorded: 18.6mm
